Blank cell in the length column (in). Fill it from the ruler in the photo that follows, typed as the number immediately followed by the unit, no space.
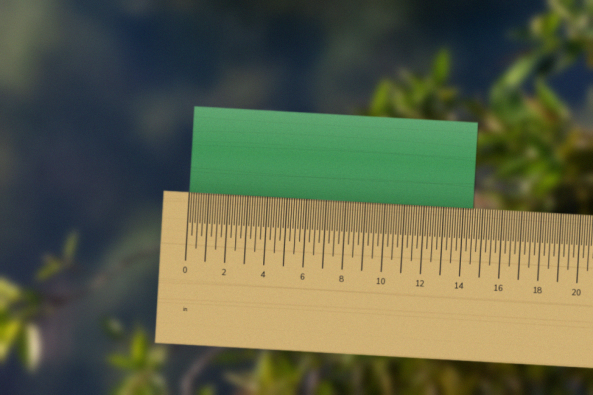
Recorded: 14.5in
